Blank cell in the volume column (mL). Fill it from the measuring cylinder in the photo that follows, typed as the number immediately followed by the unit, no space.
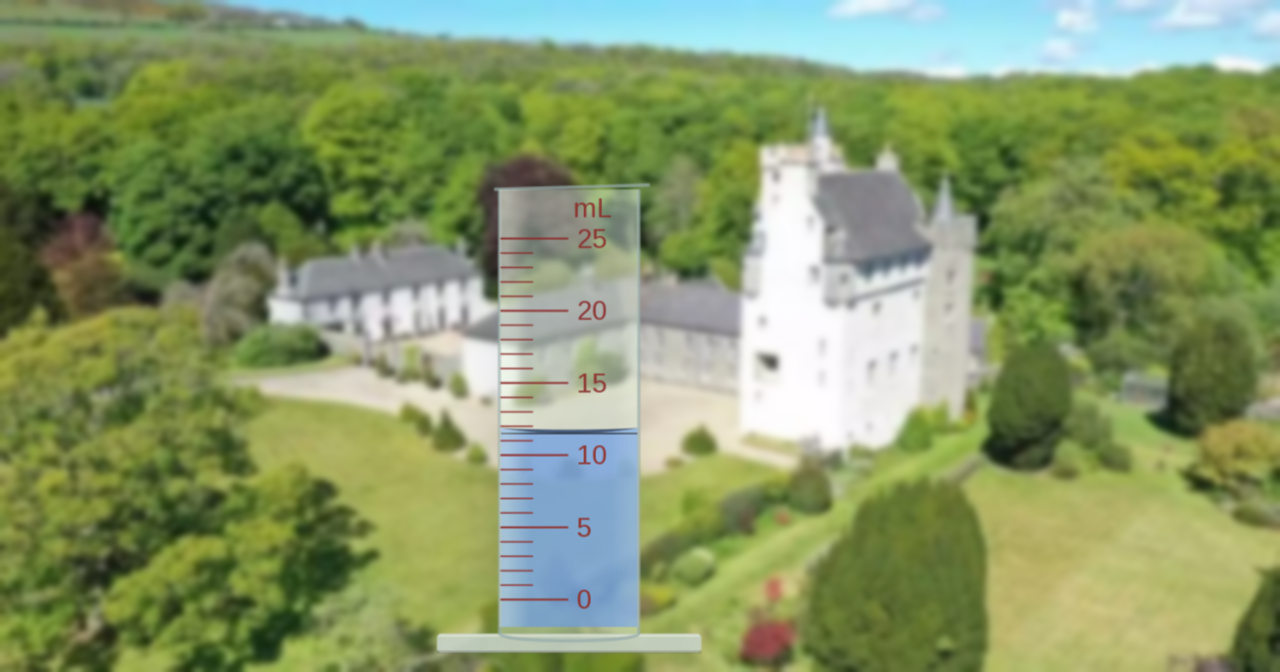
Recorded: 11.5mL
